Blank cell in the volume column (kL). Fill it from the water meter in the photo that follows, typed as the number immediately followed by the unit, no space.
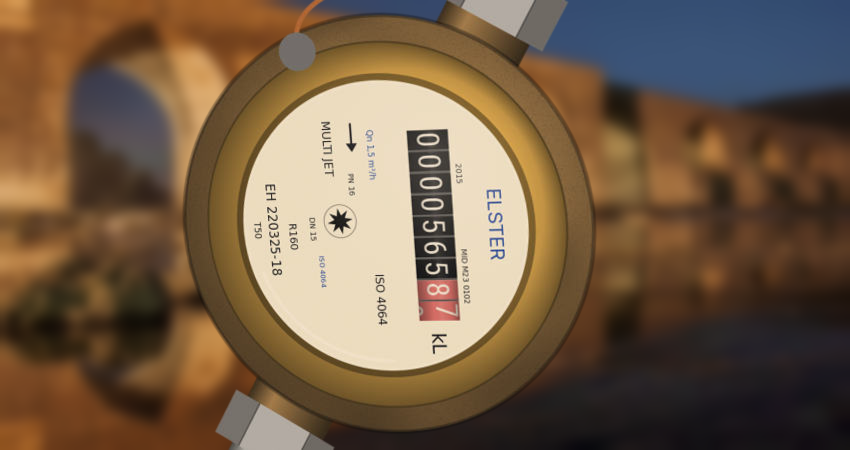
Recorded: 565.87kL
